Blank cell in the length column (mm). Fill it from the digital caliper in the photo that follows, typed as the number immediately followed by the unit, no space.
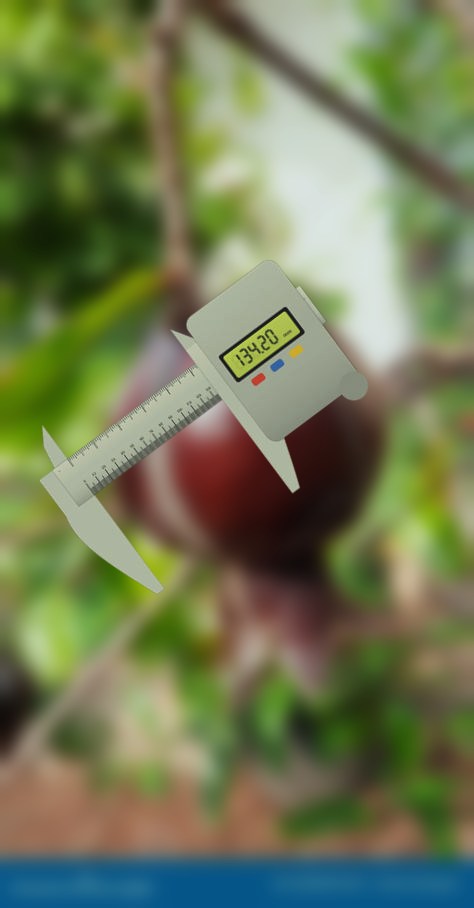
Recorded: 134.20mm
